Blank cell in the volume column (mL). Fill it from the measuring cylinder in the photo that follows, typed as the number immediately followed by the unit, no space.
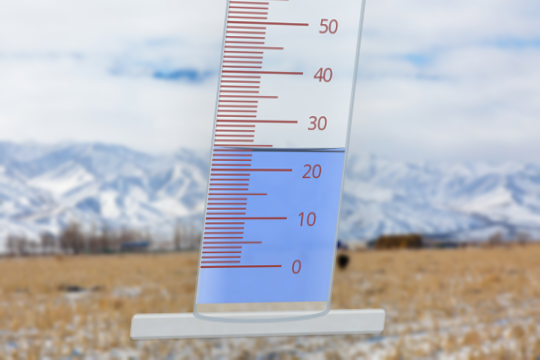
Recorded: 24mL
